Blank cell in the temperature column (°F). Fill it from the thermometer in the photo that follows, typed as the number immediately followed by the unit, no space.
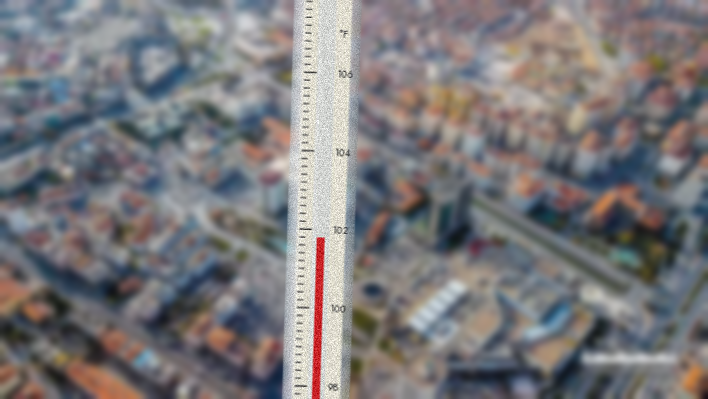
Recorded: 101.8°F
